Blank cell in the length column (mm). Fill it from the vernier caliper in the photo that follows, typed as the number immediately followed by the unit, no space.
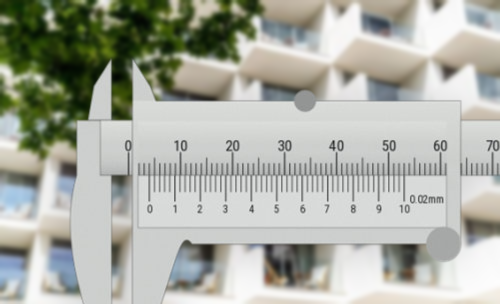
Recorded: 4.0mm
